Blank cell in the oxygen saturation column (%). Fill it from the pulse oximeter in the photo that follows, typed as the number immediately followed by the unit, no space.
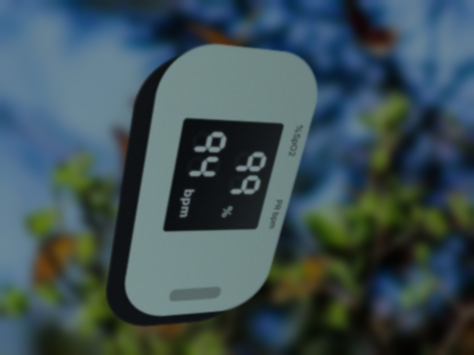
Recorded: 99%
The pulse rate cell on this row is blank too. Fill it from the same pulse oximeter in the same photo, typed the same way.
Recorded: 94bpm
